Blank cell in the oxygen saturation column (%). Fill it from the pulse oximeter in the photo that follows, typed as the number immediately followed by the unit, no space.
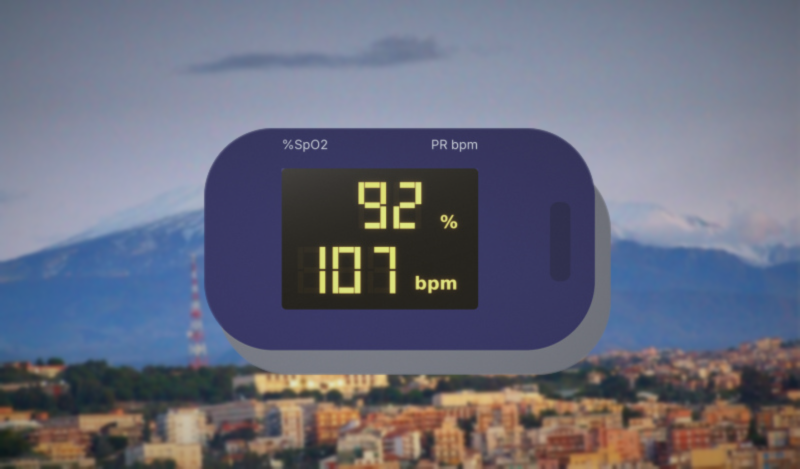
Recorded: 92%
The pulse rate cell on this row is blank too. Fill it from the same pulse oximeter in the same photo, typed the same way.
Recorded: 107bpm
